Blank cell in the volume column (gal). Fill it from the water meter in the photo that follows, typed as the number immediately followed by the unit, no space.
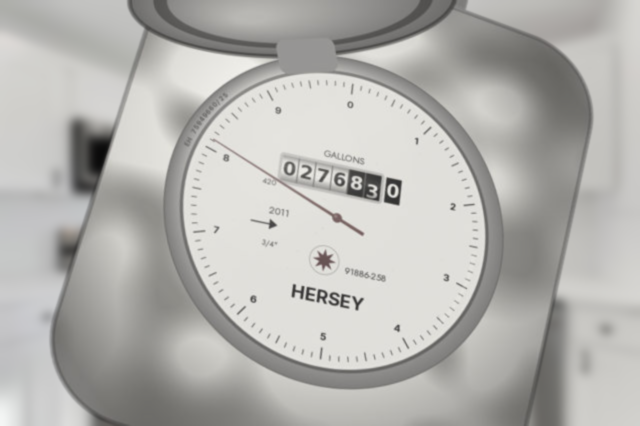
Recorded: 276828.1gal
